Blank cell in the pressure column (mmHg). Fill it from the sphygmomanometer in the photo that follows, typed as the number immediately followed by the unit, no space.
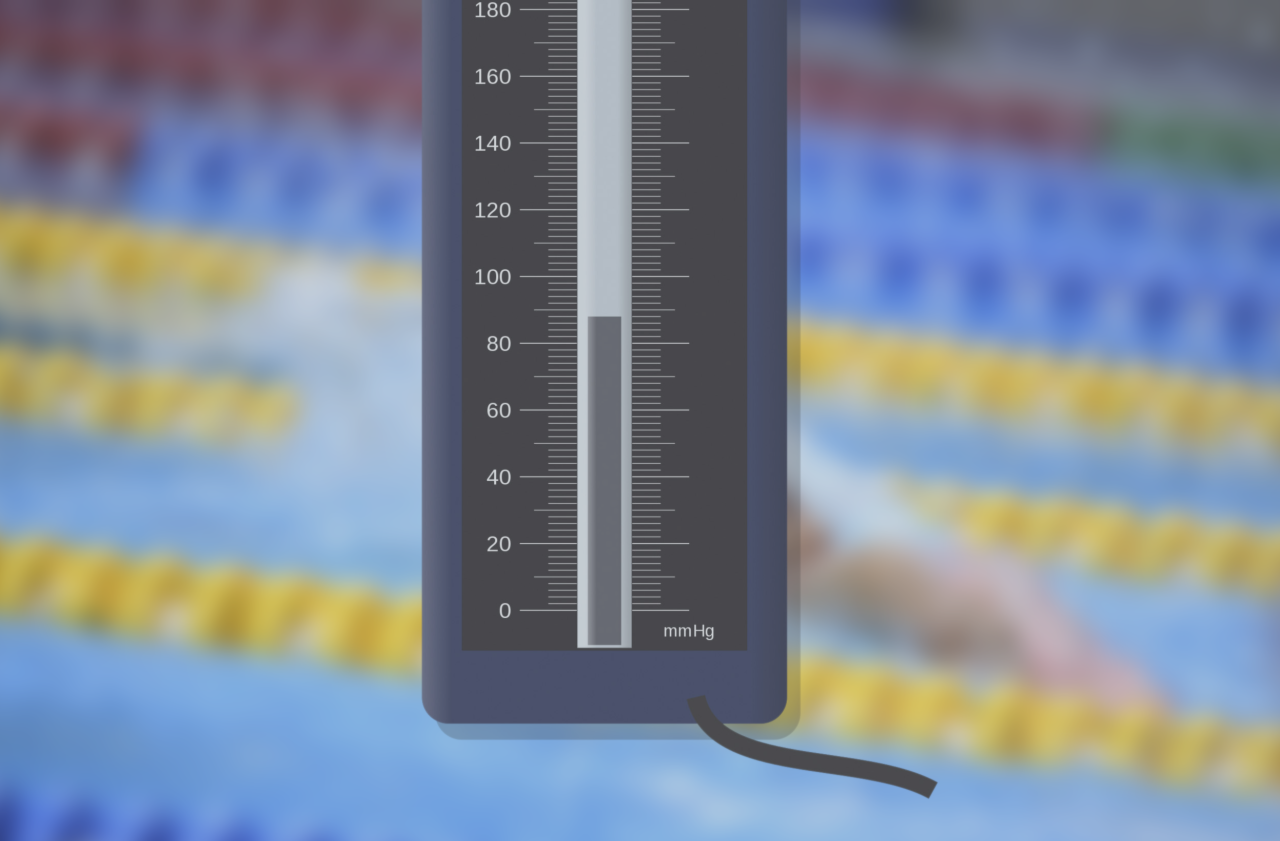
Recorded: 88mmHg
